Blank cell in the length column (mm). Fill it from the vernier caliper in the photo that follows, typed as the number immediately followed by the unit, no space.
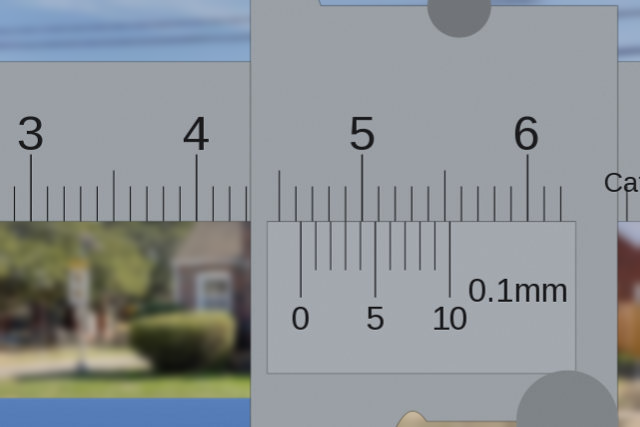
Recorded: 46.3mm
